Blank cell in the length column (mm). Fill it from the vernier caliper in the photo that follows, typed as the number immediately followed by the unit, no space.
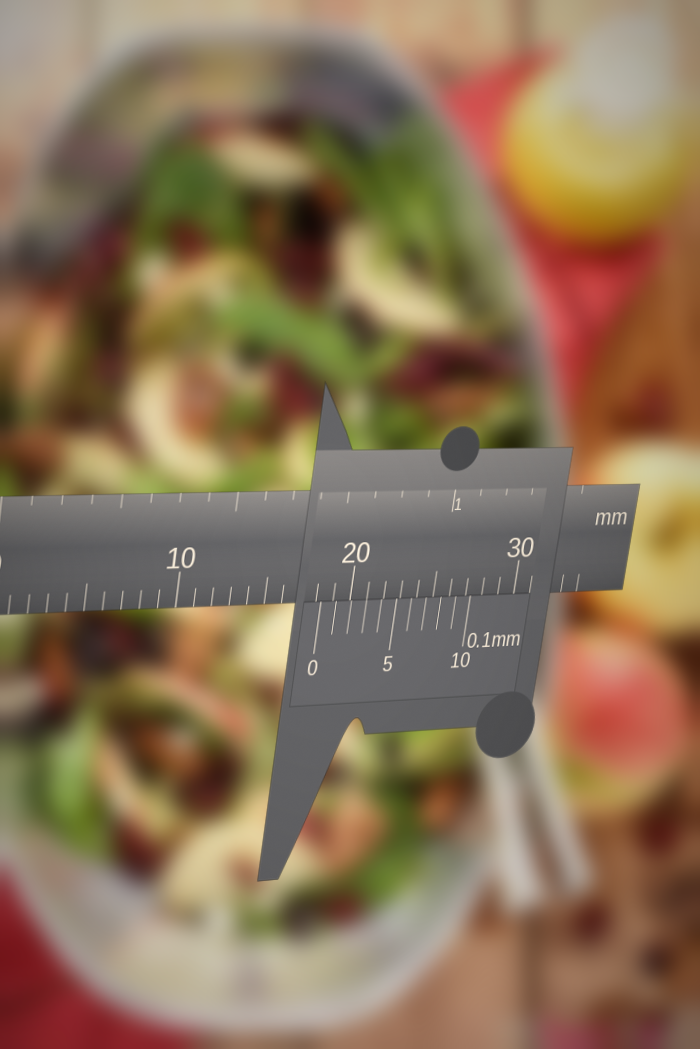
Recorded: 18.3mm
